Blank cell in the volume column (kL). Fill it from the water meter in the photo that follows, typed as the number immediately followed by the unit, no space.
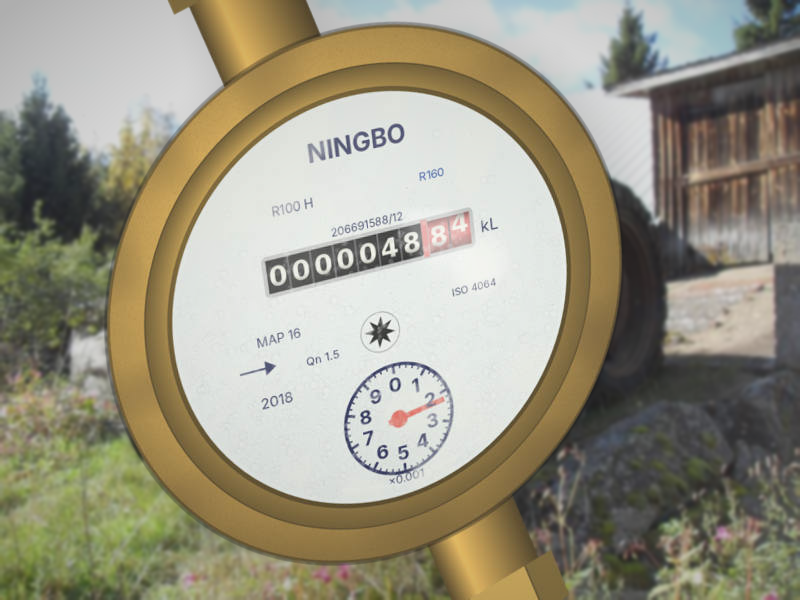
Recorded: 48.842kL
